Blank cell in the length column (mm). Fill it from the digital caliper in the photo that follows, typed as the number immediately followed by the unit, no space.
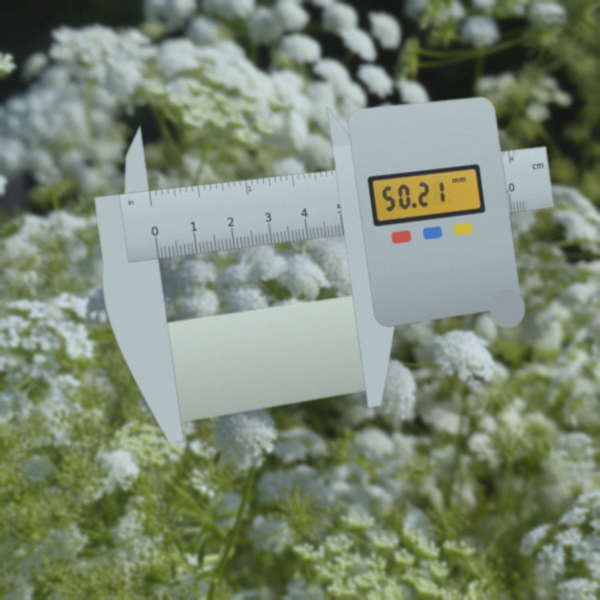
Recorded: 50.21mm
